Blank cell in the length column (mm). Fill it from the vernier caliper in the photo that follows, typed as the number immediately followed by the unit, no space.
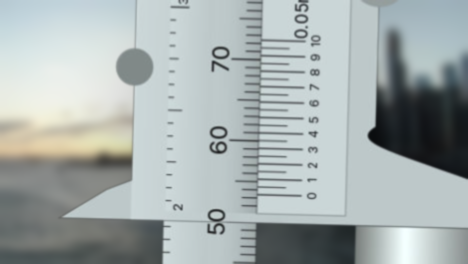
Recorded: 53.4mm
